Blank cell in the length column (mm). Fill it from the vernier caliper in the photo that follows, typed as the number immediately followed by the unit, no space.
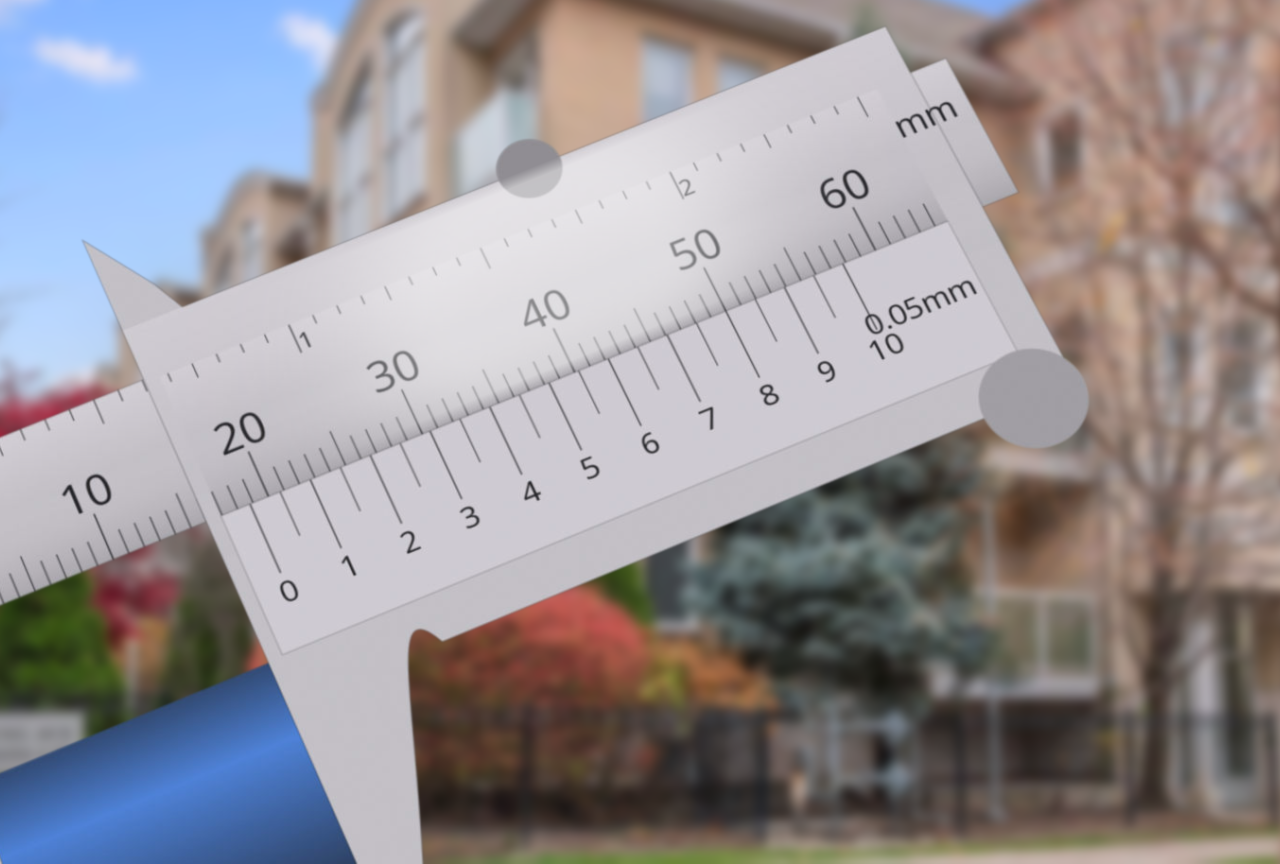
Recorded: 18.8mm
